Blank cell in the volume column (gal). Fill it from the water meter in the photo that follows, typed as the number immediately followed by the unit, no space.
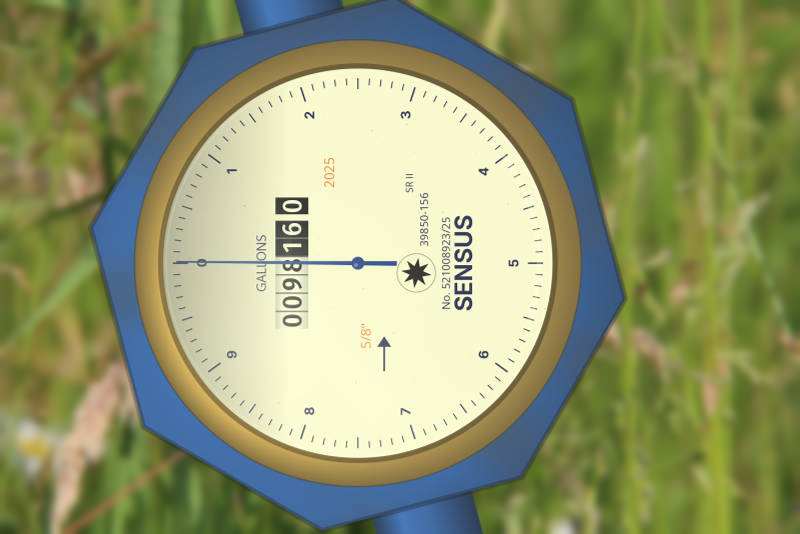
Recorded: 98160.0gal
